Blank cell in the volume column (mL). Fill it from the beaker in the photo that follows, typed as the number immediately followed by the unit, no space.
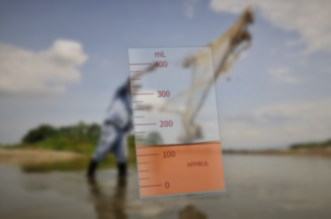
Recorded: 125mL
